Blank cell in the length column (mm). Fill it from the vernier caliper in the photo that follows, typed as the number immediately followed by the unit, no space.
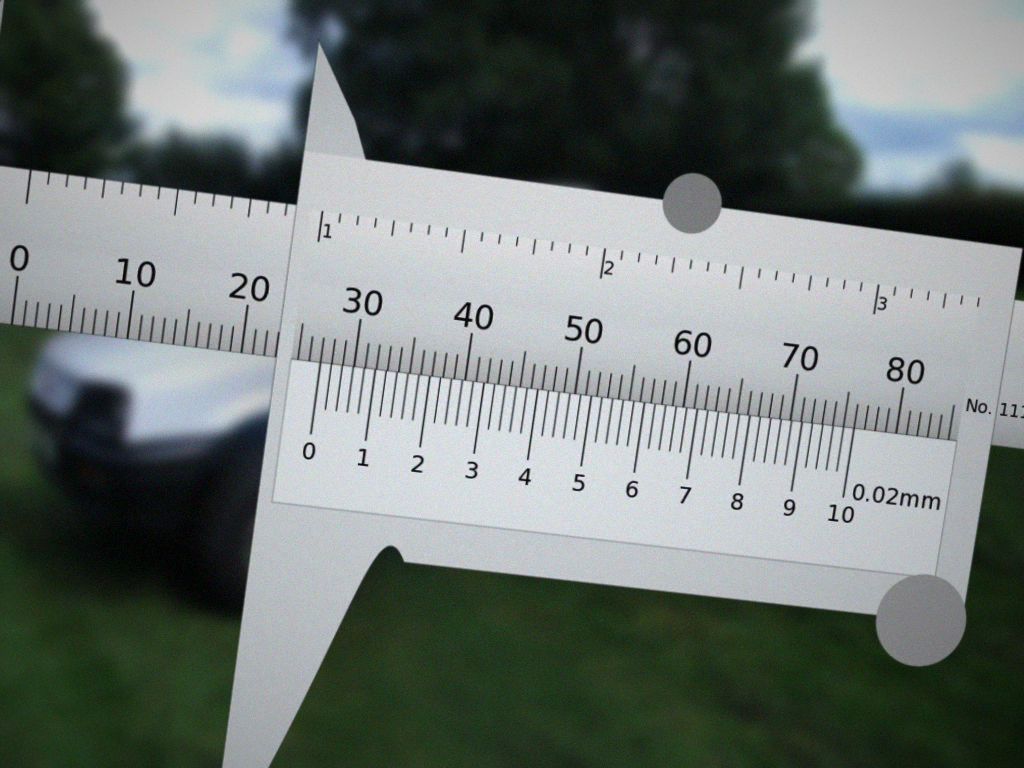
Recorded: 27.0mm
